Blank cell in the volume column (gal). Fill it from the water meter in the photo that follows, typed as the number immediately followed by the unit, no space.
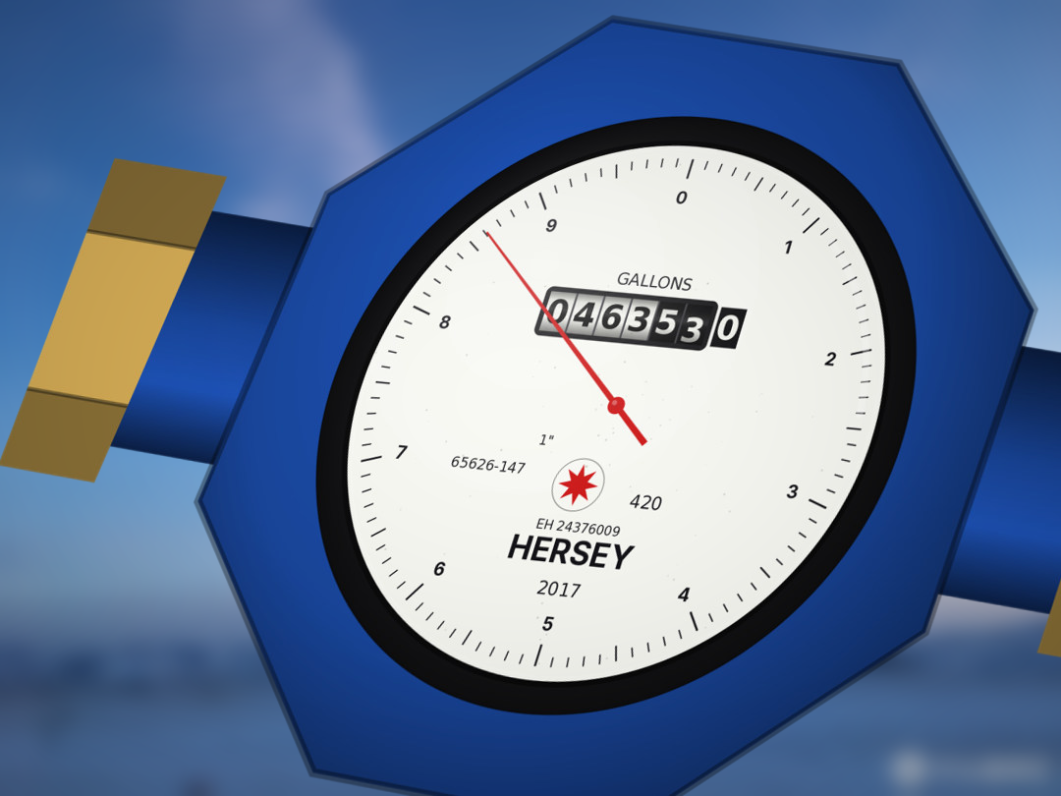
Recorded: 463528.6gal
